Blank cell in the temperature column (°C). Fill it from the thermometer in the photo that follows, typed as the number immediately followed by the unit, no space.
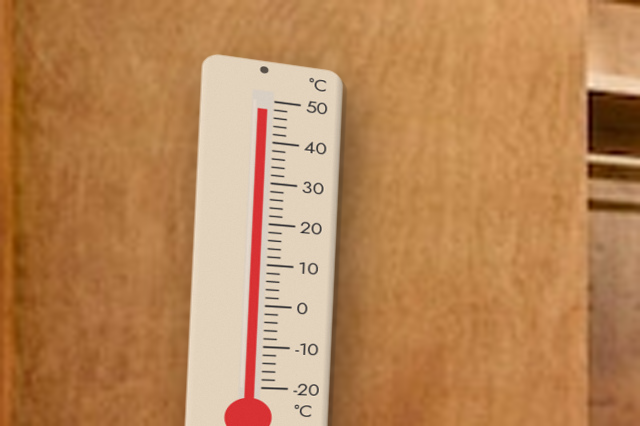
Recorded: 48°C
